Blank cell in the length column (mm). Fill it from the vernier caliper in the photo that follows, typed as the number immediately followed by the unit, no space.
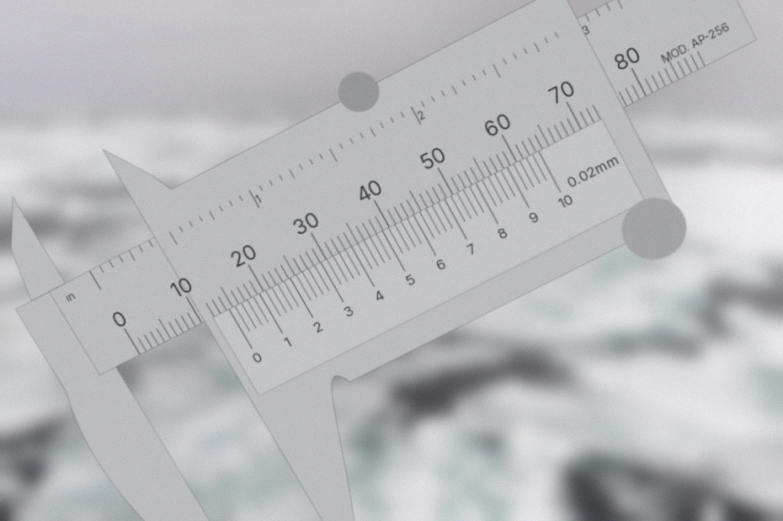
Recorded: 14.4mm
